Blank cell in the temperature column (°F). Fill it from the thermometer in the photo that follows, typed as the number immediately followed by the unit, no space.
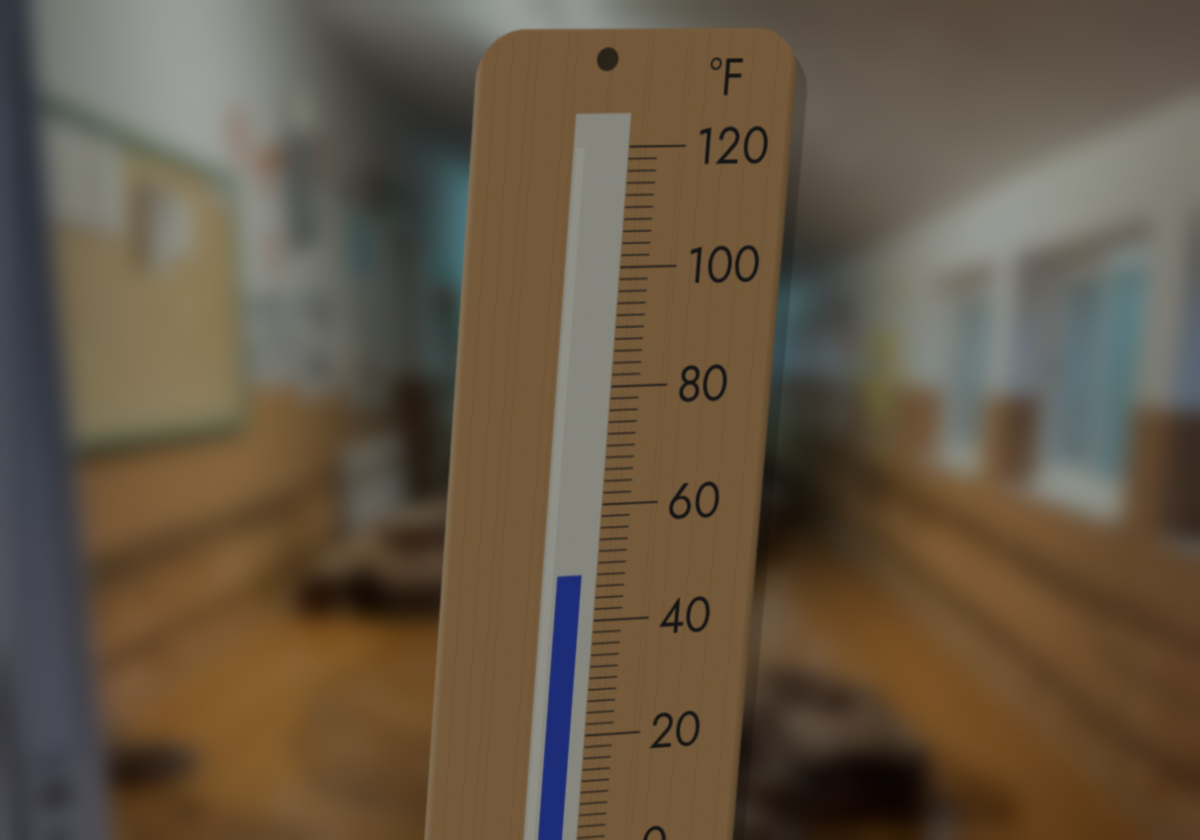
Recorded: 48°F
